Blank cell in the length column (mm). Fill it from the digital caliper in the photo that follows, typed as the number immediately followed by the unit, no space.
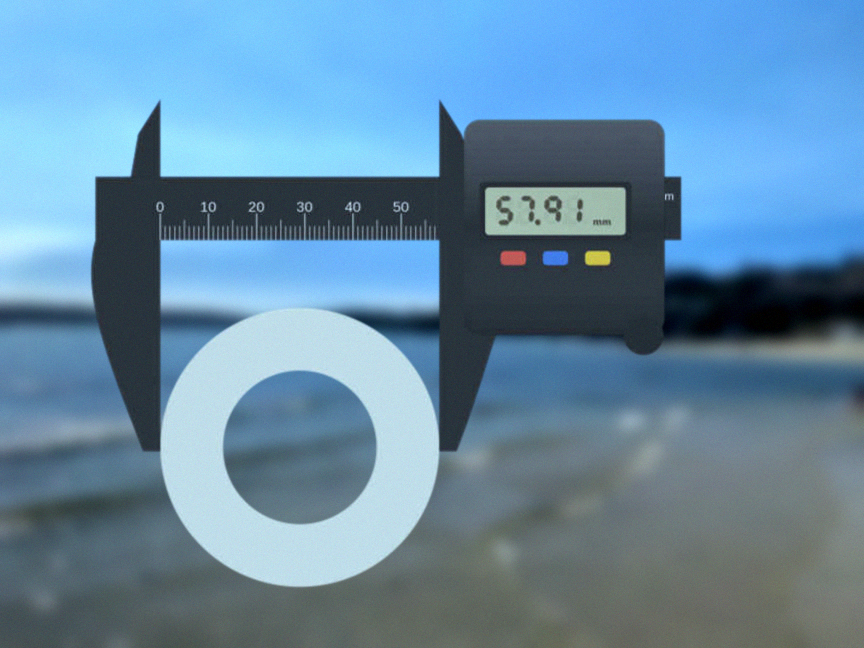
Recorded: 57.91mm
